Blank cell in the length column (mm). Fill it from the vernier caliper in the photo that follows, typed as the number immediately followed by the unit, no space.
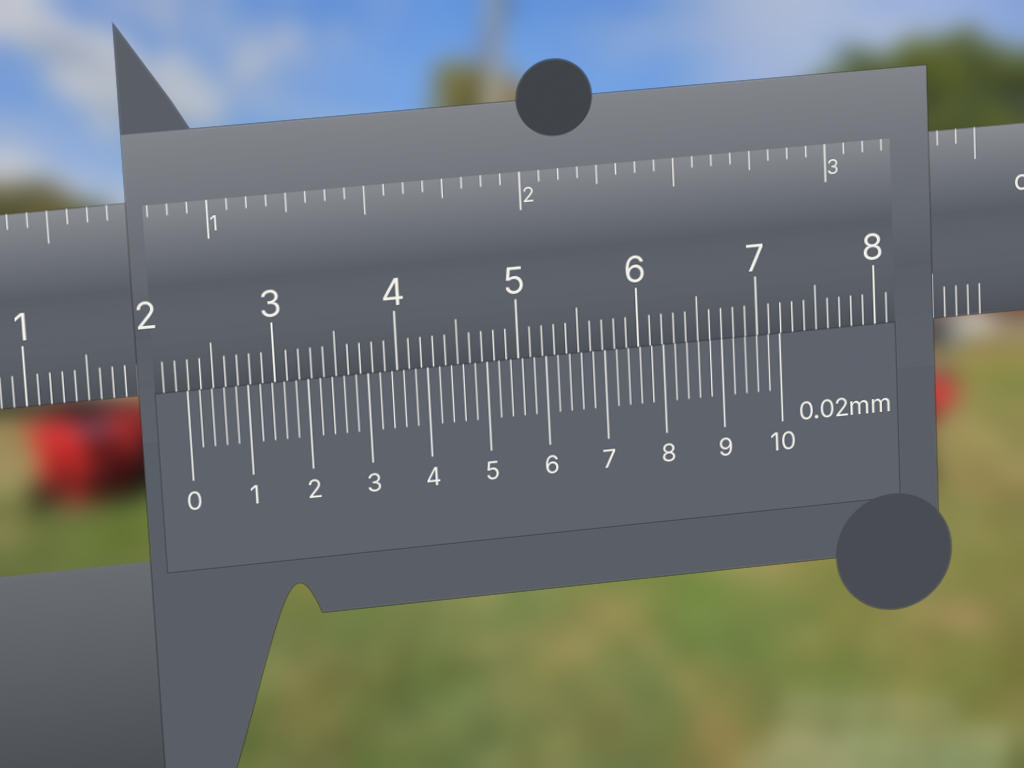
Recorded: 22.9mm
